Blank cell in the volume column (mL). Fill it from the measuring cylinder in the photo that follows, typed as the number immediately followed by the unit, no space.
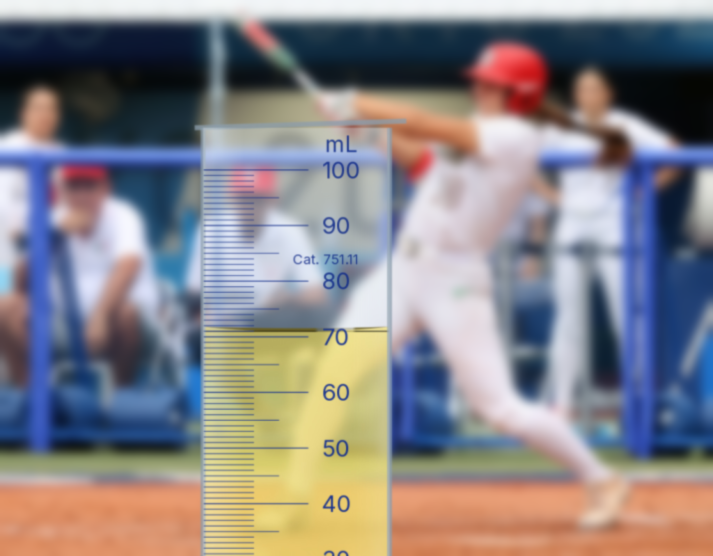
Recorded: 71mL
